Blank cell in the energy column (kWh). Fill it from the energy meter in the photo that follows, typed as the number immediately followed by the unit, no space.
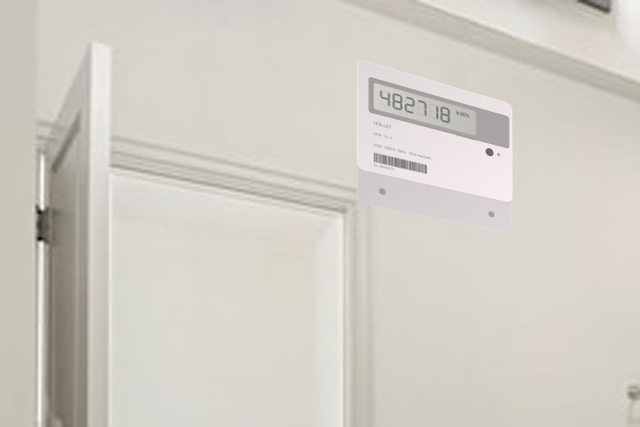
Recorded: 482718kWh
